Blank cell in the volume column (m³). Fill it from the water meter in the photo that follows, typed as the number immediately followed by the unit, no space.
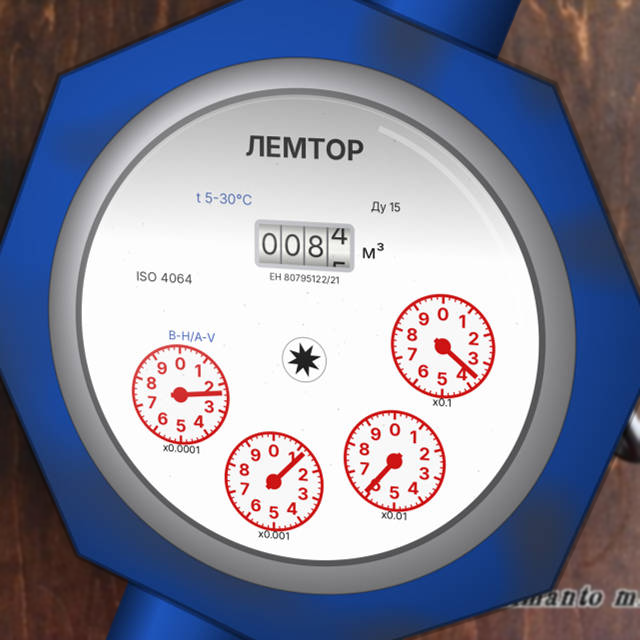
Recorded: 84.3612m³
